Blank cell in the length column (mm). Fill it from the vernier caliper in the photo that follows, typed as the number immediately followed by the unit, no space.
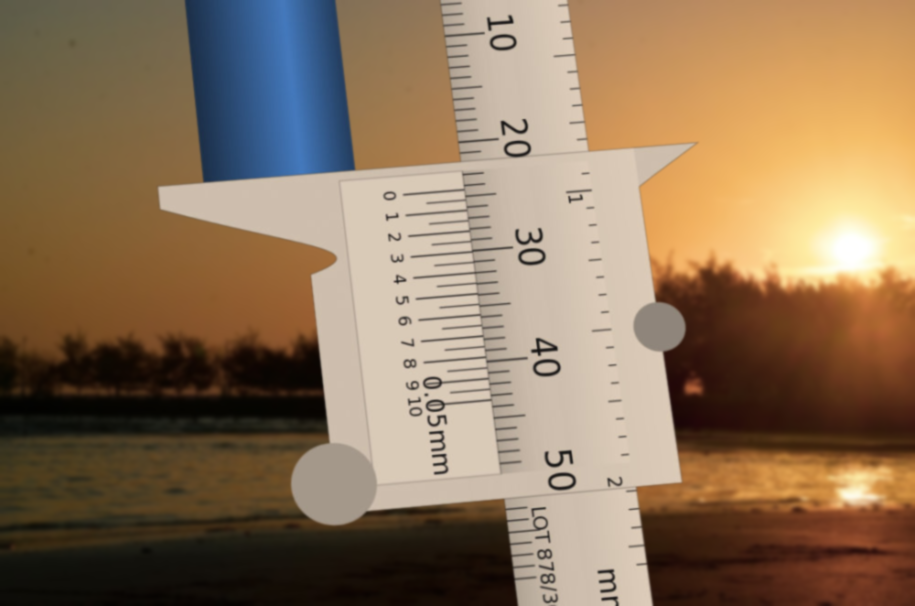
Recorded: 24.4mm
